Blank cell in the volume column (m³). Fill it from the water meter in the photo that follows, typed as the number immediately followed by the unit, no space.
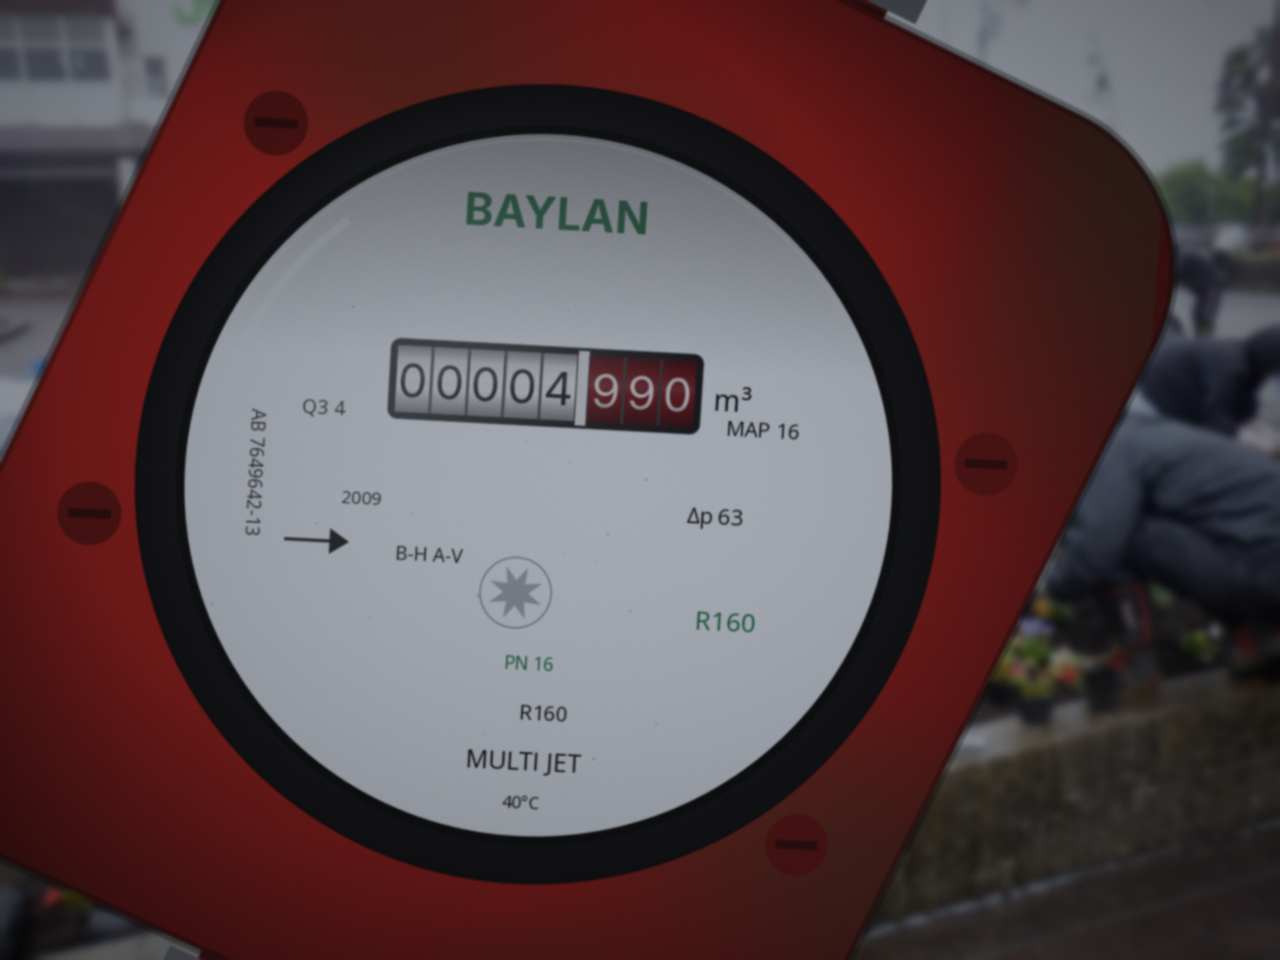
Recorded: 4.990m³
